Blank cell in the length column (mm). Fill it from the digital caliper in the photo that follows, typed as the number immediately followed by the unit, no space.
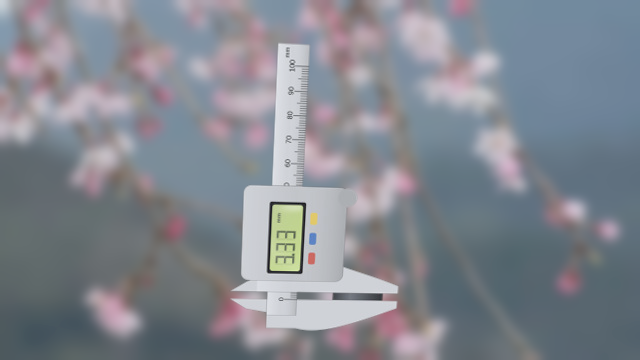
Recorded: 3.33mm
